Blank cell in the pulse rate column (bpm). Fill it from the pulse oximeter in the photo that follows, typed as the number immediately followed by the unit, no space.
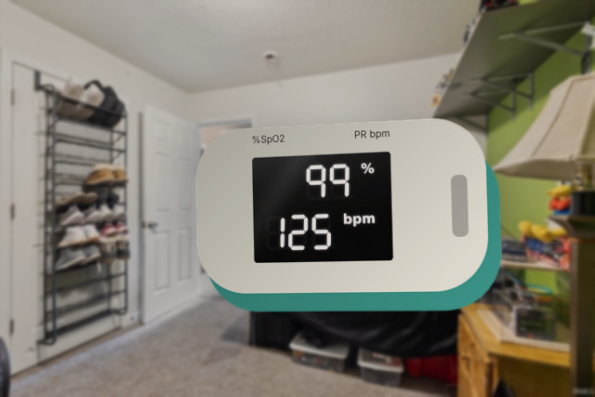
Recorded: 125bpm
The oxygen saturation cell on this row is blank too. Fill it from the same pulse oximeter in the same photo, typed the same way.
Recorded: 99%
